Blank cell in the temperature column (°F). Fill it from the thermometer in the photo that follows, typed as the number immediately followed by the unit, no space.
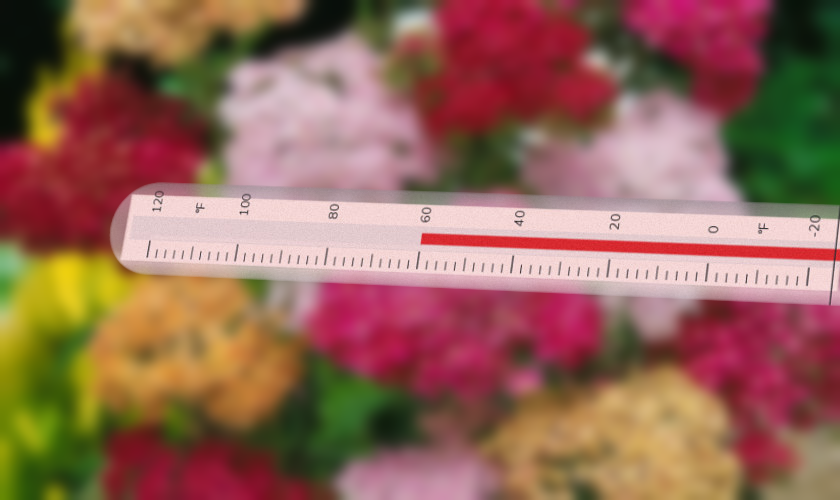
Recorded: 60°F
